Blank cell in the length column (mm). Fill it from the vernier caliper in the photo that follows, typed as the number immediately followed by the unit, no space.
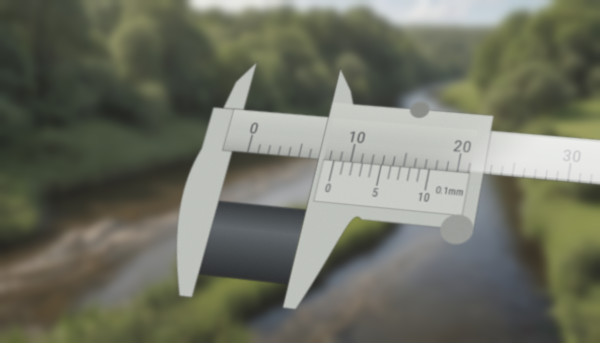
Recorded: 8.4mm
